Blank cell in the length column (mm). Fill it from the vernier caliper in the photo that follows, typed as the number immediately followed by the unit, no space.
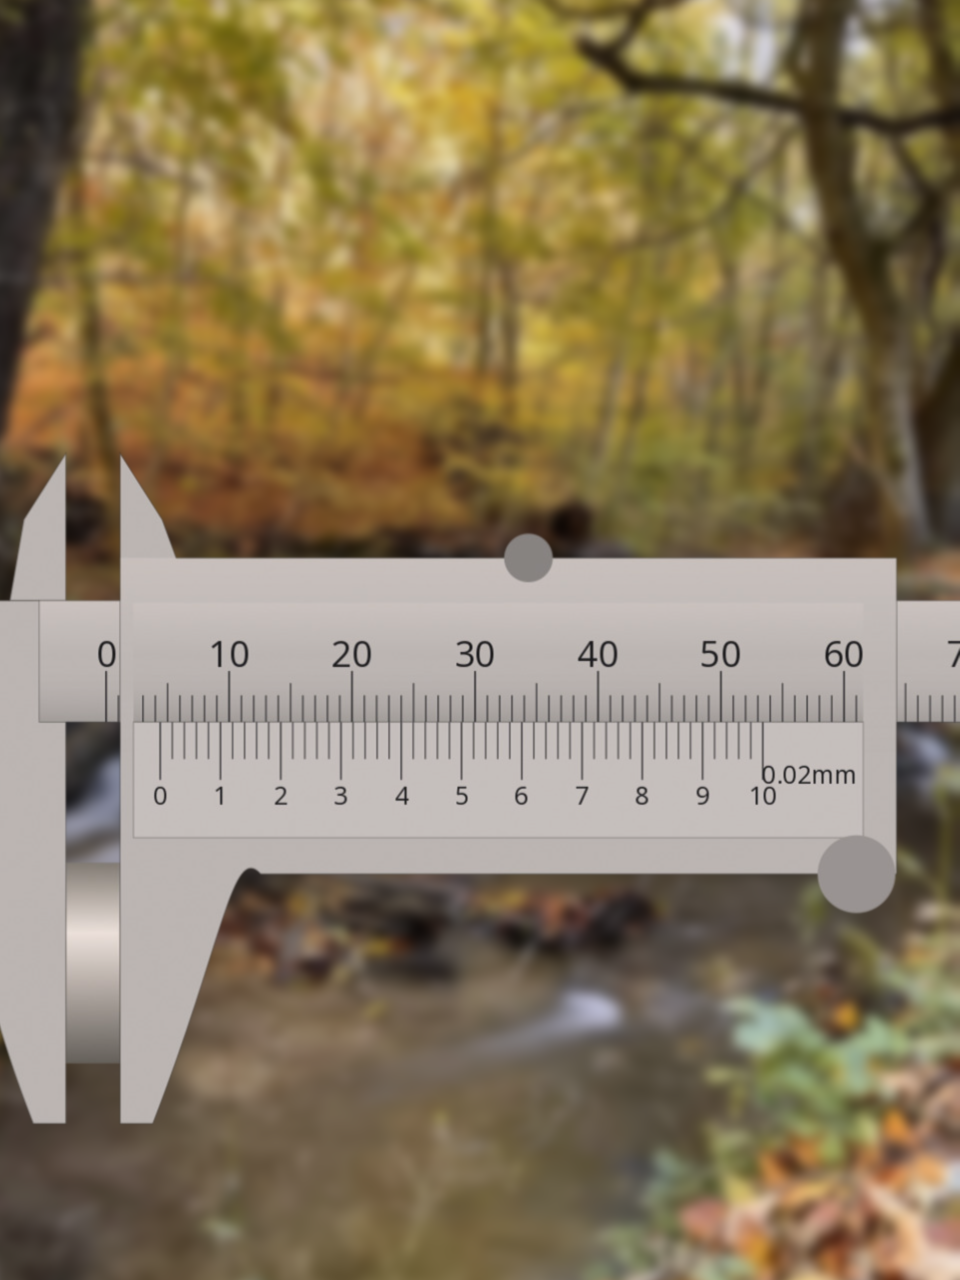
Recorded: 4.4mm
